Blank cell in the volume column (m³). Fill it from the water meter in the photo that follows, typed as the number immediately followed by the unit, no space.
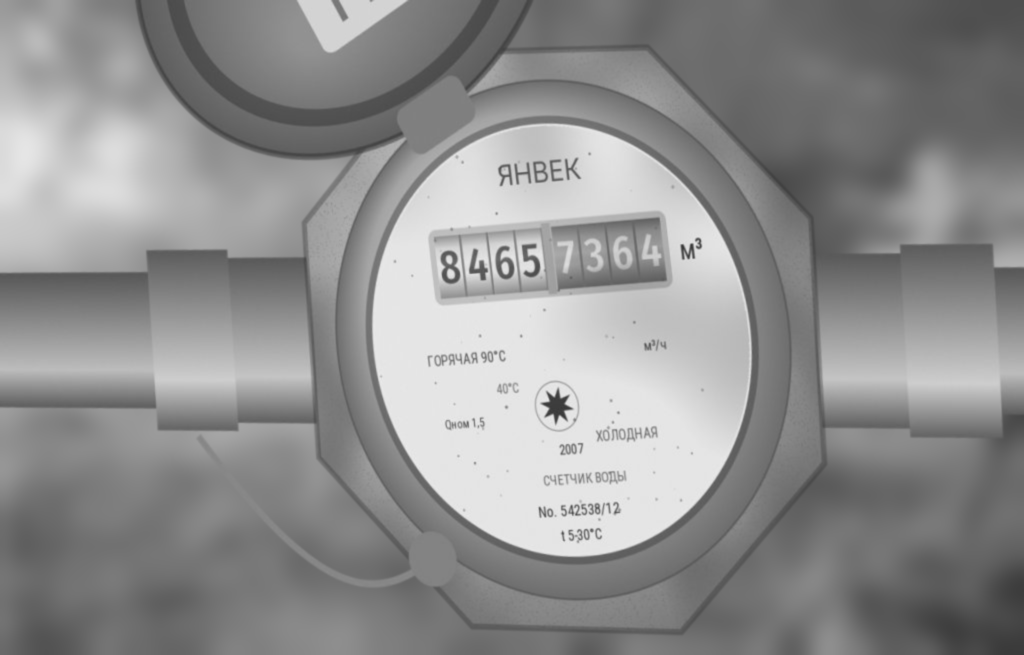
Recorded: 8465.7364m³
